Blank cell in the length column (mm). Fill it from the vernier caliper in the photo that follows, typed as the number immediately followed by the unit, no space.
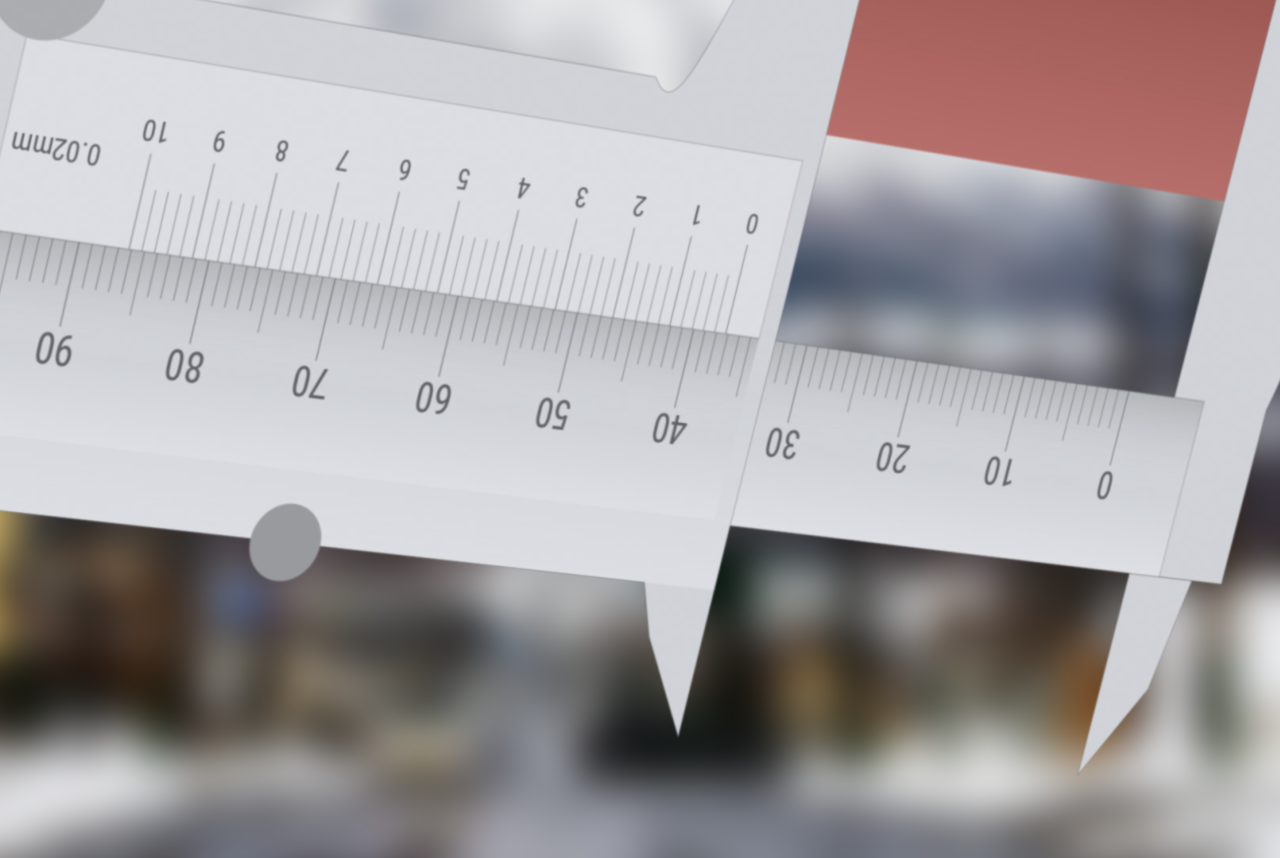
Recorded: 37.2mm
